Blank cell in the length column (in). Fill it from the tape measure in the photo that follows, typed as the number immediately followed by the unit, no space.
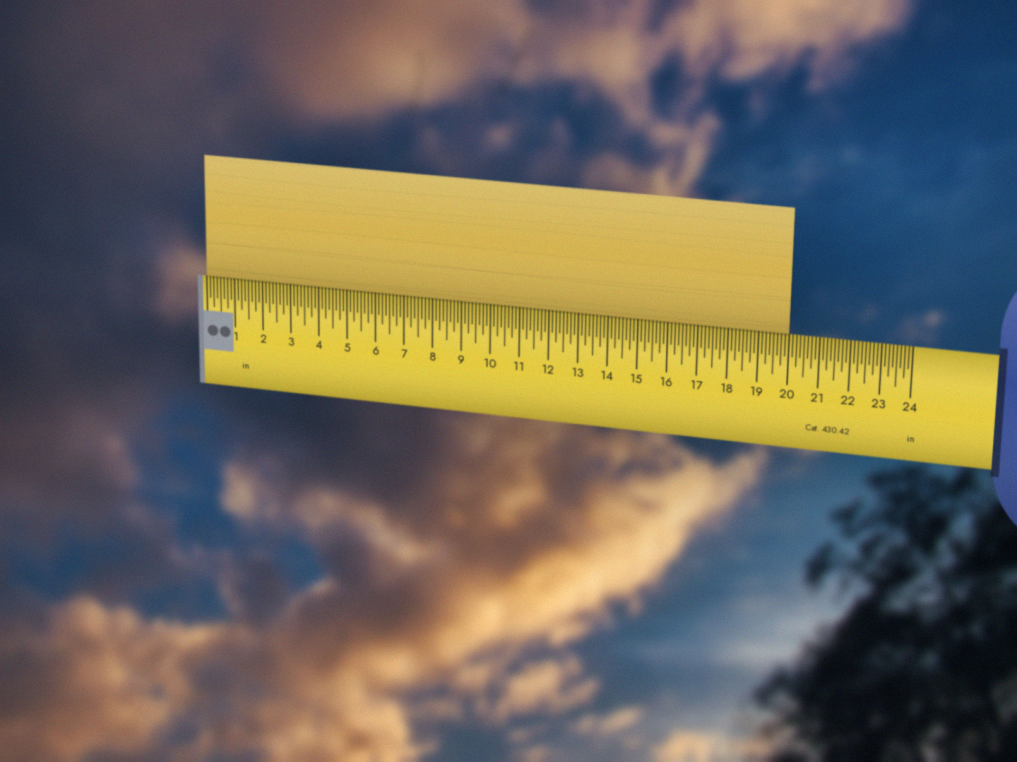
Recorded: 20in
